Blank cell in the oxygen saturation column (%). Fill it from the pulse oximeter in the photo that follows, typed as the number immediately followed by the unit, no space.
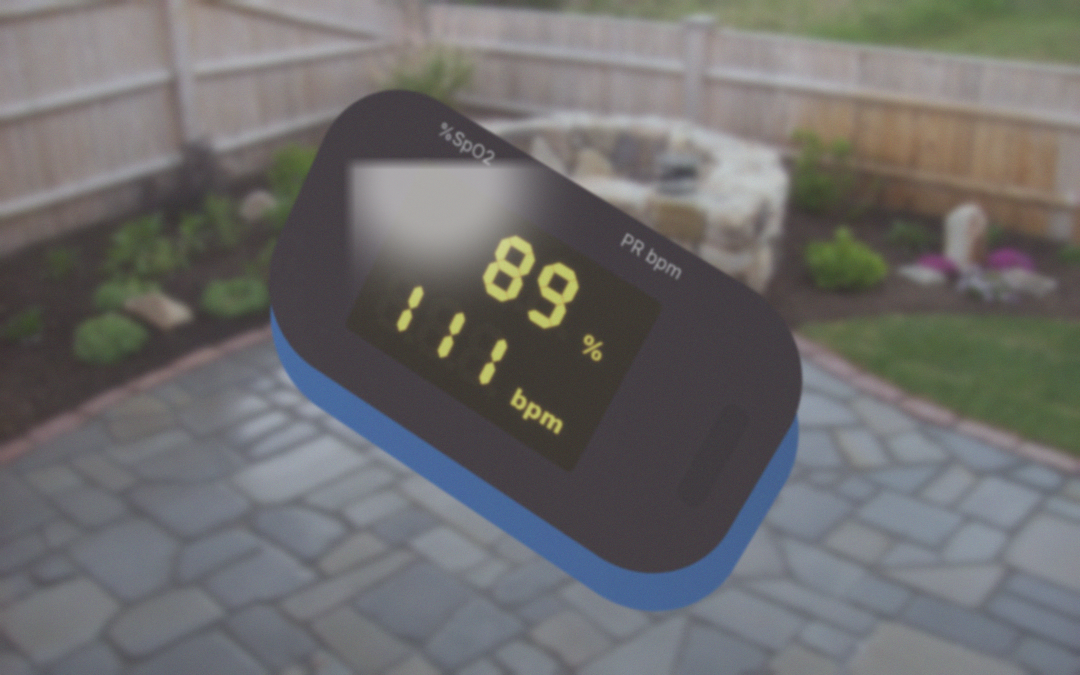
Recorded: 89%
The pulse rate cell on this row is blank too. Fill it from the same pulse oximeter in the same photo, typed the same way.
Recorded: 111bpm
